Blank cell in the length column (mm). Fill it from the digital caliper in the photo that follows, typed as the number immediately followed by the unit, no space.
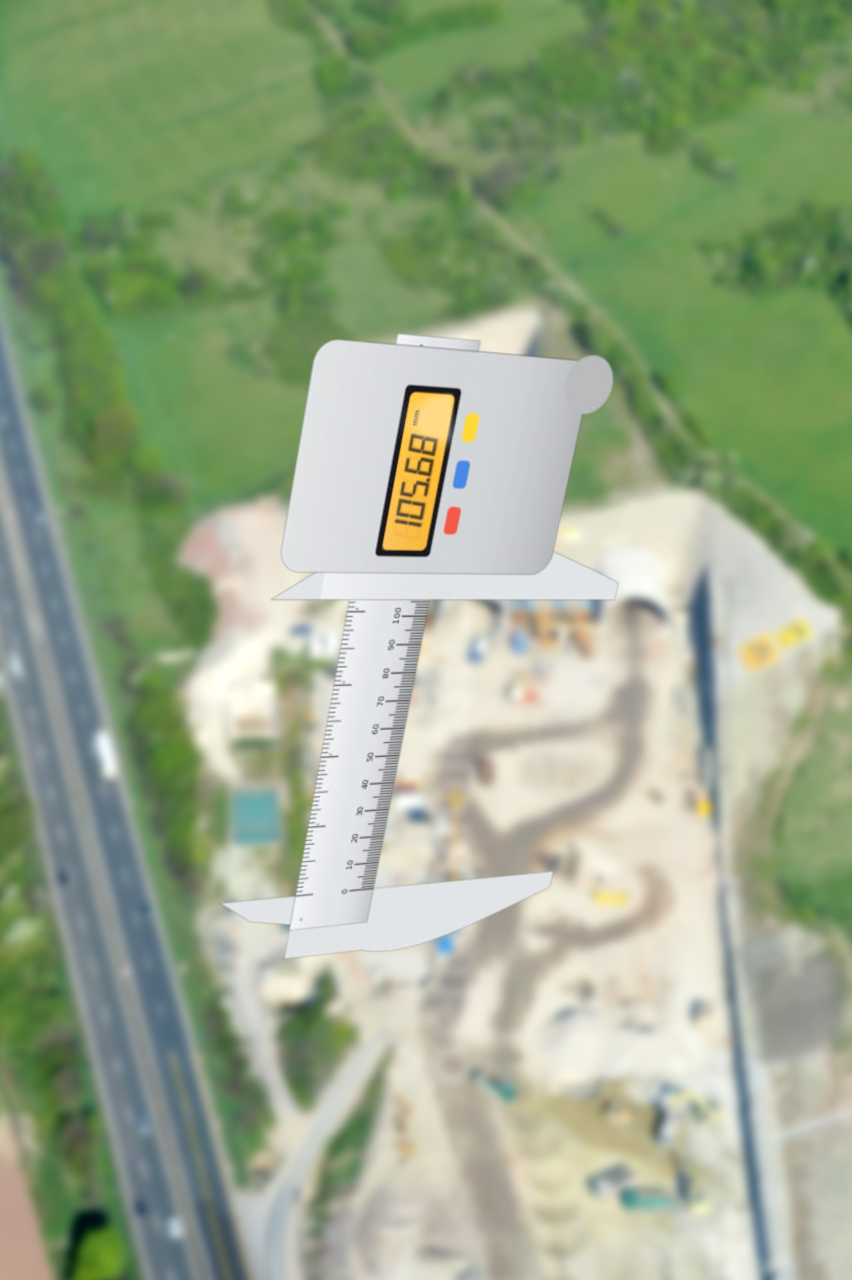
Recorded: 105.68mm
